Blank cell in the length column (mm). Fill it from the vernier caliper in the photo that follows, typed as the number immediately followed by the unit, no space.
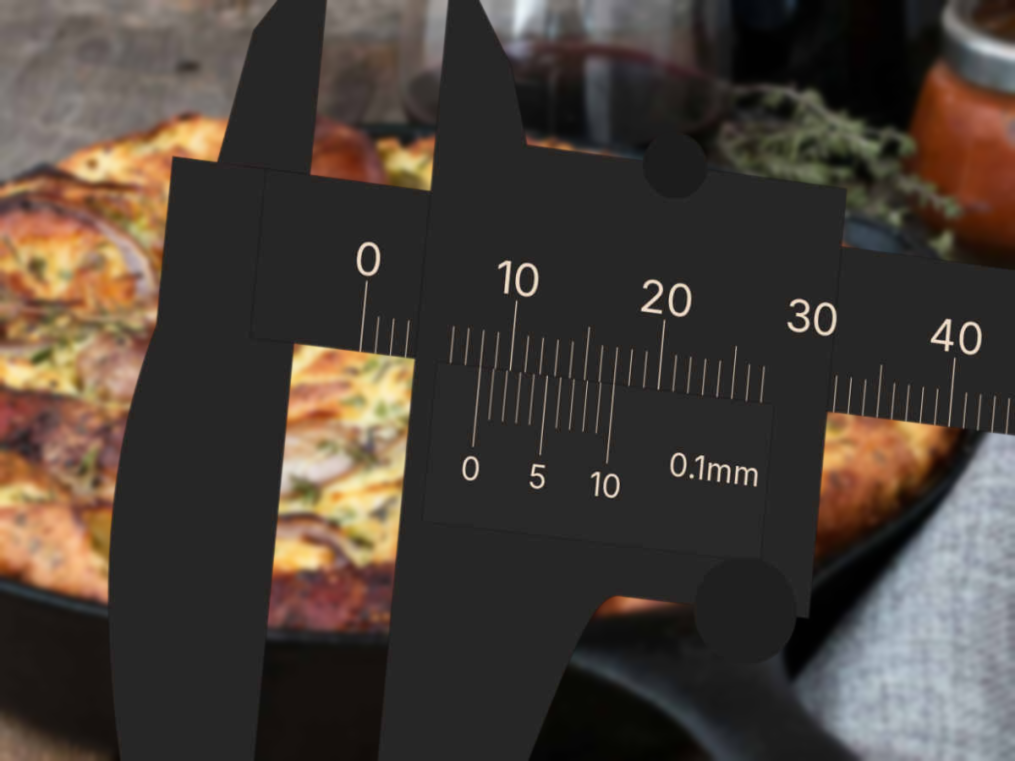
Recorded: 8.0mm
